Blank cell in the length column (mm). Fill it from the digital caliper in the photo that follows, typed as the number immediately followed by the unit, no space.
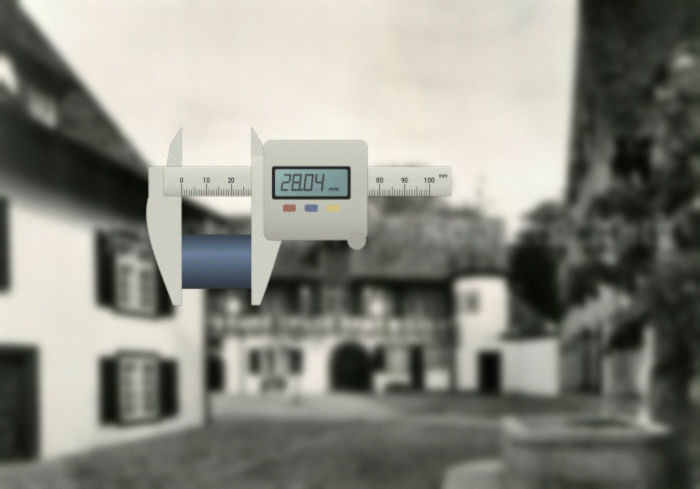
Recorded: 28.04mm
